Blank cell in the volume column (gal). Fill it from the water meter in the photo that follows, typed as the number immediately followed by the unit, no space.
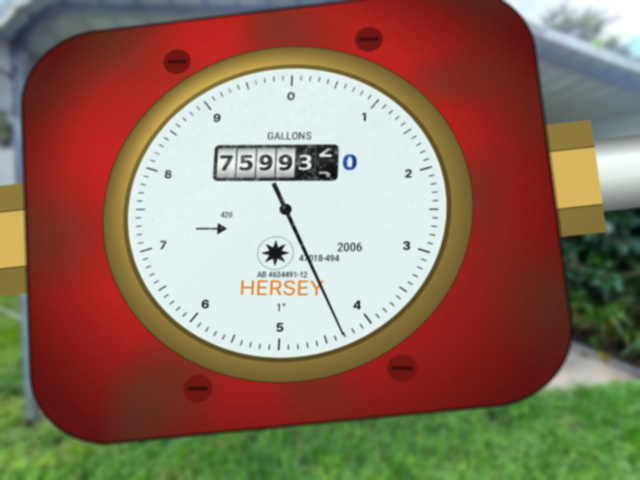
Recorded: 7599324.3gal
